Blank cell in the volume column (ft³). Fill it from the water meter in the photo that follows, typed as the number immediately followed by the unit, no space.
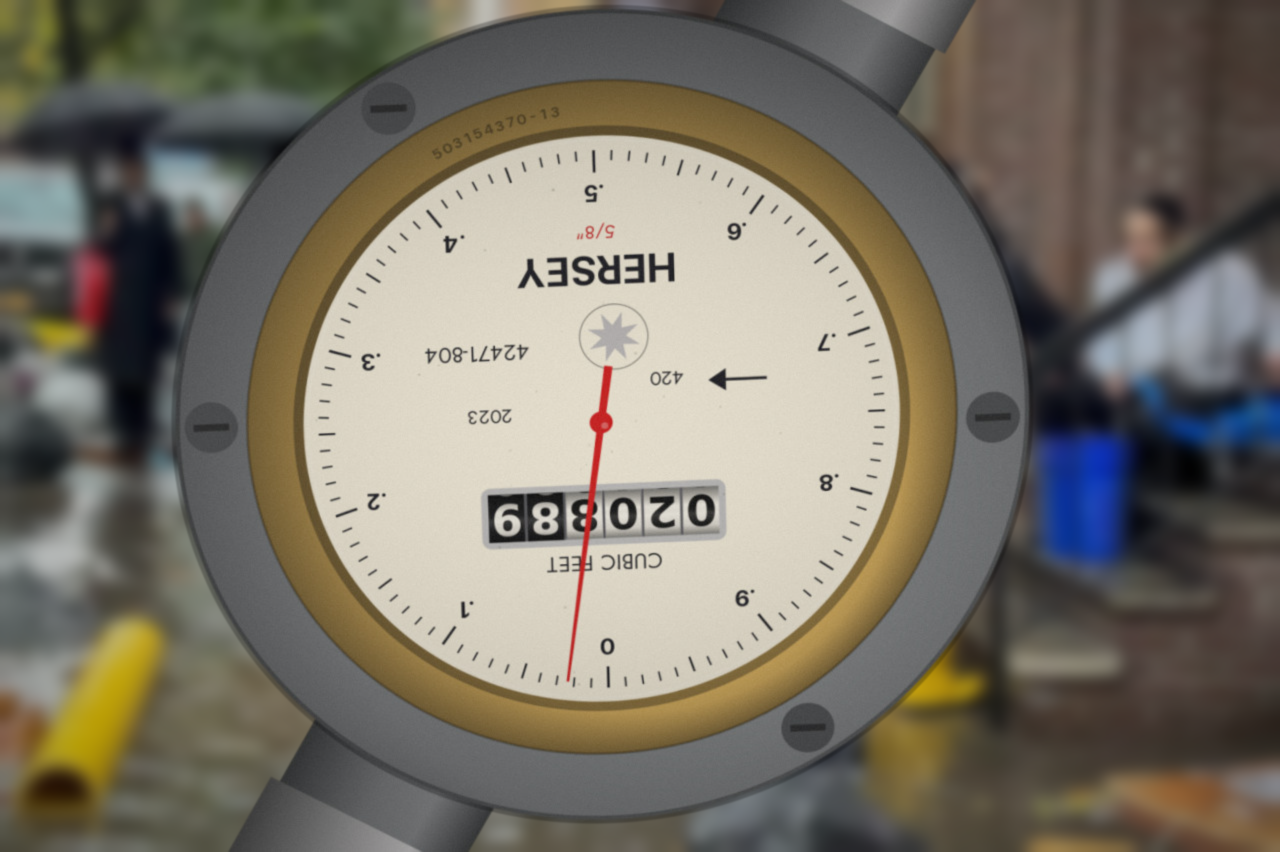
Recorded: 20889.02ft³
